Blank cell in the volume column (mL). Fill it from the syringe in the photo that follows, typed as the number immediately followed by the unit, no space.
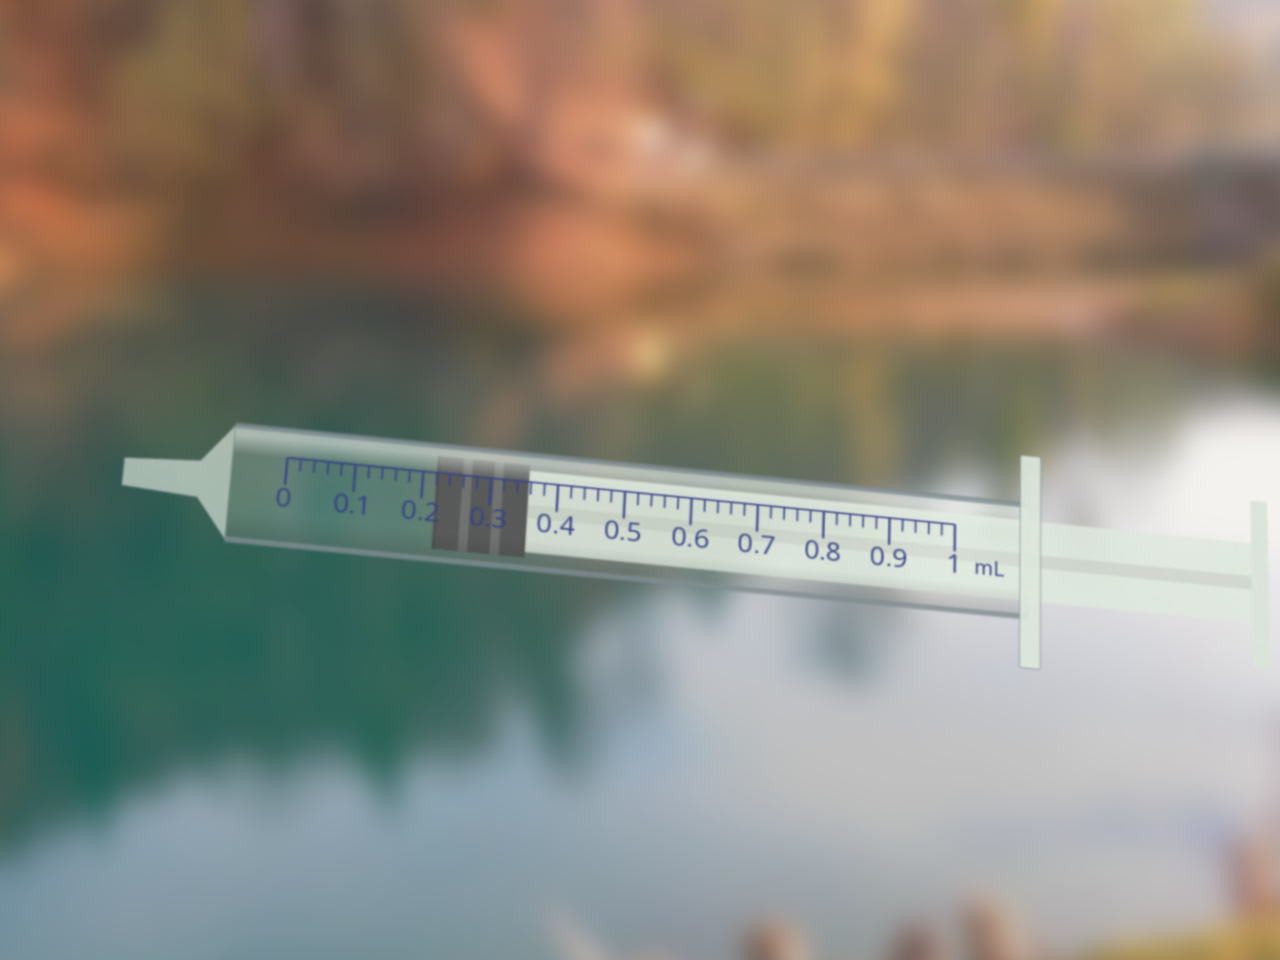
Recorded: 0.22mL
